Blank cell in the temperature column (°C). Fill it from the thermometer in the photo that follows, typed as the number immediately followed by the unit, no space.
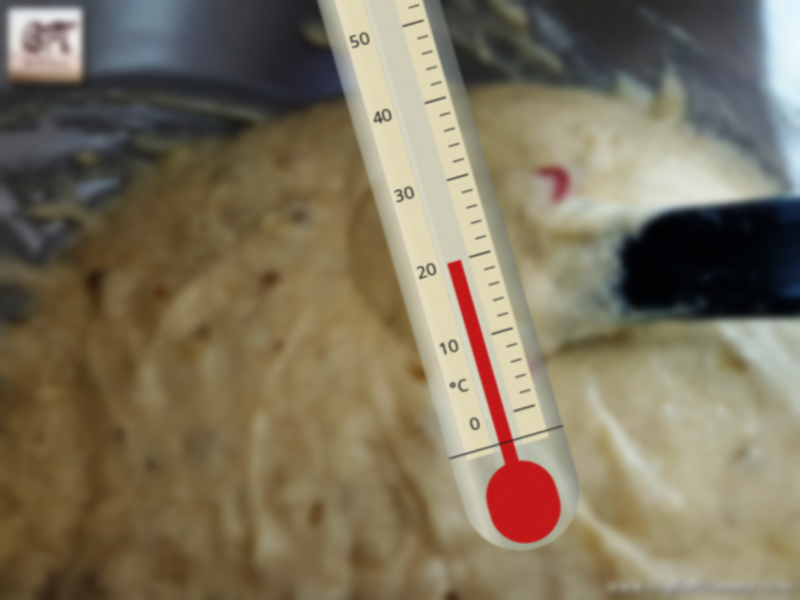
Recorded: 20°C
